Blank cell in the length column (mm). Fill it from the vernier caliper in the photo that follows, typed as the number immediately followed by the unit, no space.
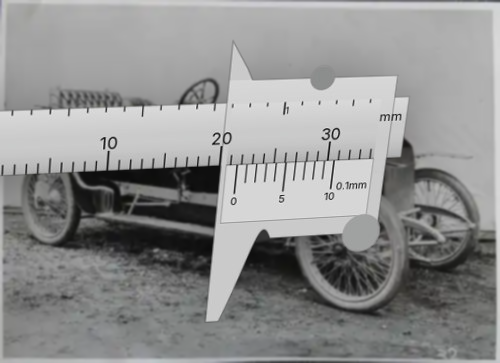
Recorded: 21.6mm
